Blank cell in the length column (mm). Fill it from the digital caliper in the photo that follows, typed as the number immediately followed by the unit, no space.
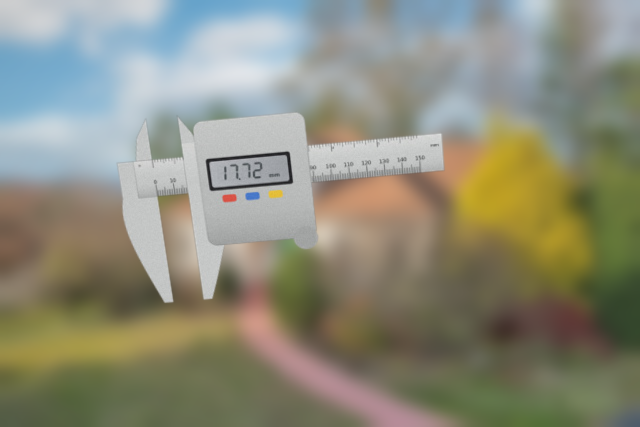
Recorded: 17.72mm
